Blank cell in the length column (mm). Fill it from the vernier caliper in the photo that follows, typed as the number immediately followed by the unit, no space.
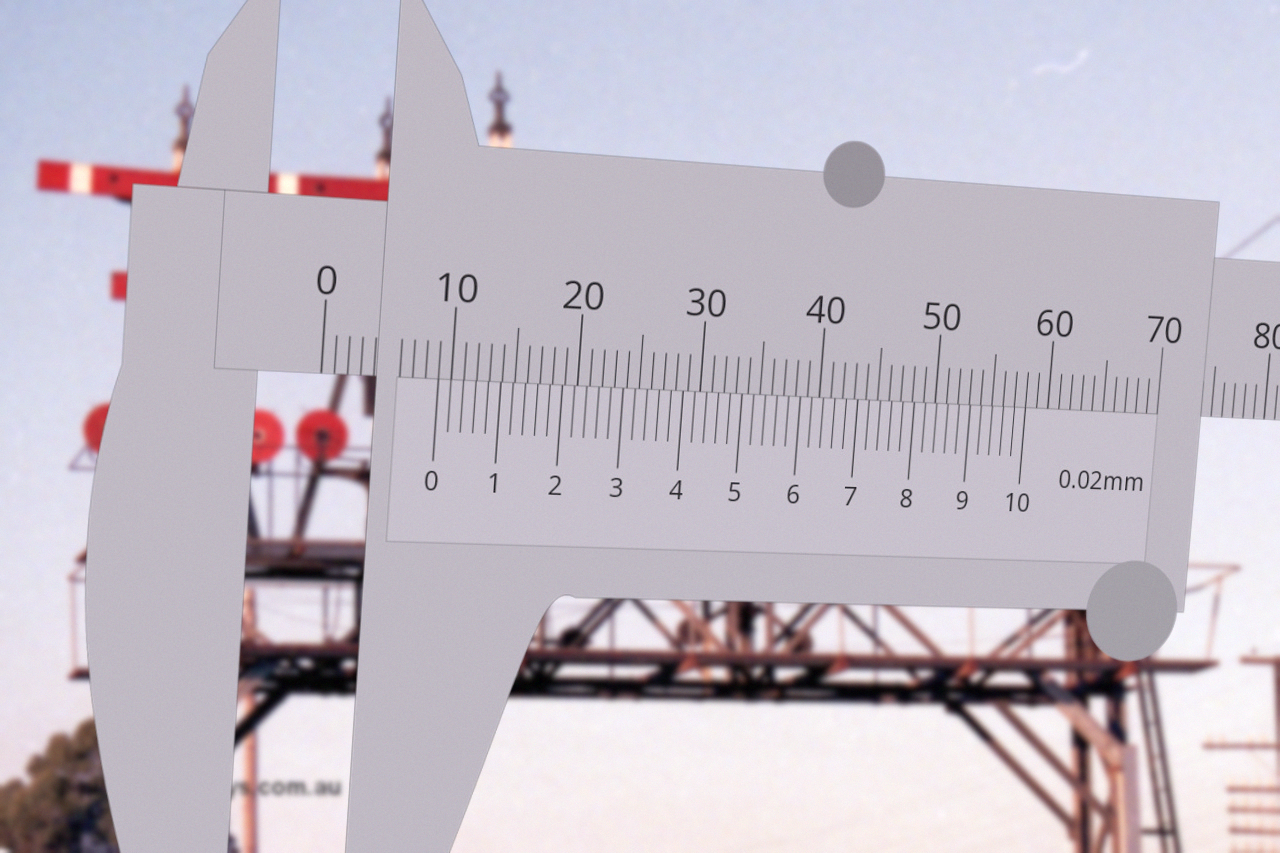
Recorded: 9.0mm
